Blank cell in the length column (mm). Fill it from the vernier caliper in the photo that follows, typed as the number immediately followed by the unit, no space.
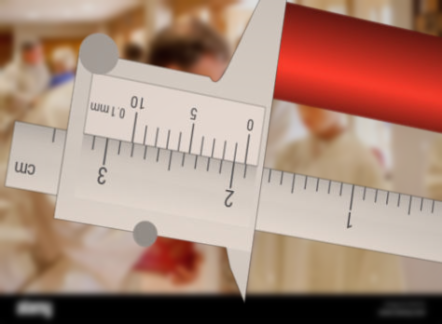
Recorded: 19.1mm
